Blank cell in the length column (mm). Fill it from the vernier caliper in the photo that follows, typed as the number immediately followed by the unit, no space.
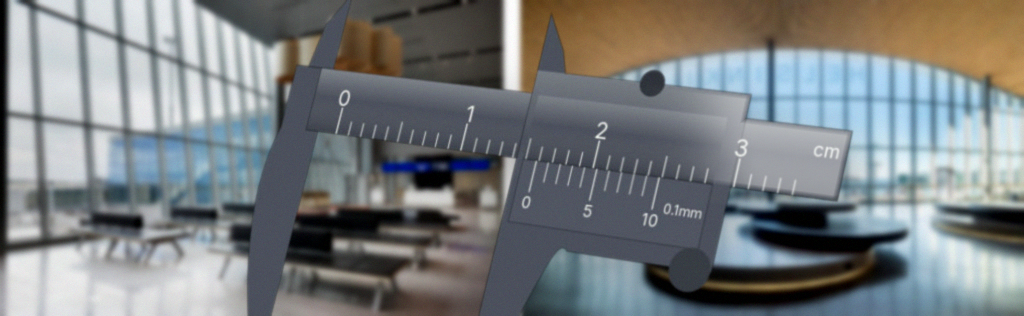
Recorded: 15.8mm
